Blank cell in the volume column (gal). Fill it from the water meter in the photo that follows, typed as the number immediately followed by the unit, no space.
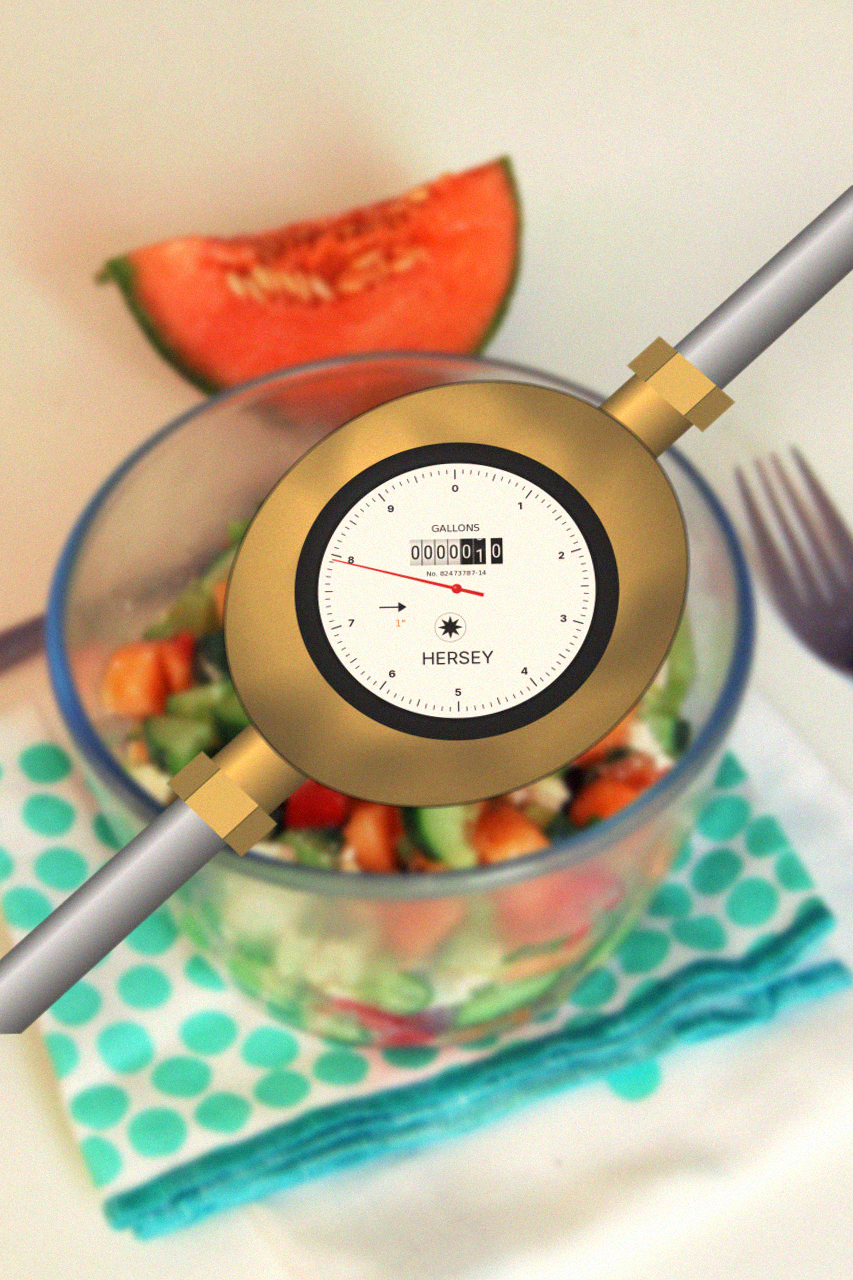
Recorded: 7.9gal
